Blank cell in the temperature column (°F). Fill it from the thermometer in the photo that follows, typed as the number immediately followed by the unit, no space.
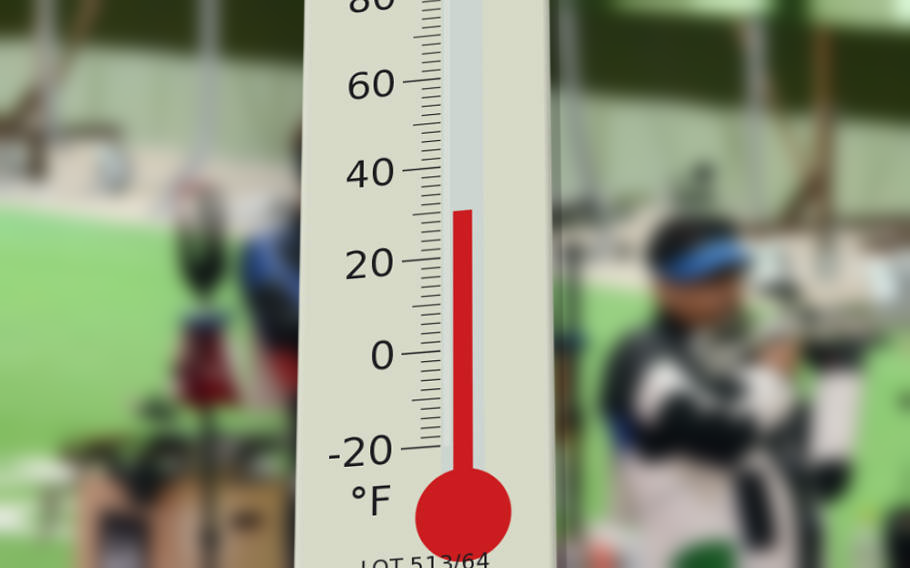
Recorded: 30°F
